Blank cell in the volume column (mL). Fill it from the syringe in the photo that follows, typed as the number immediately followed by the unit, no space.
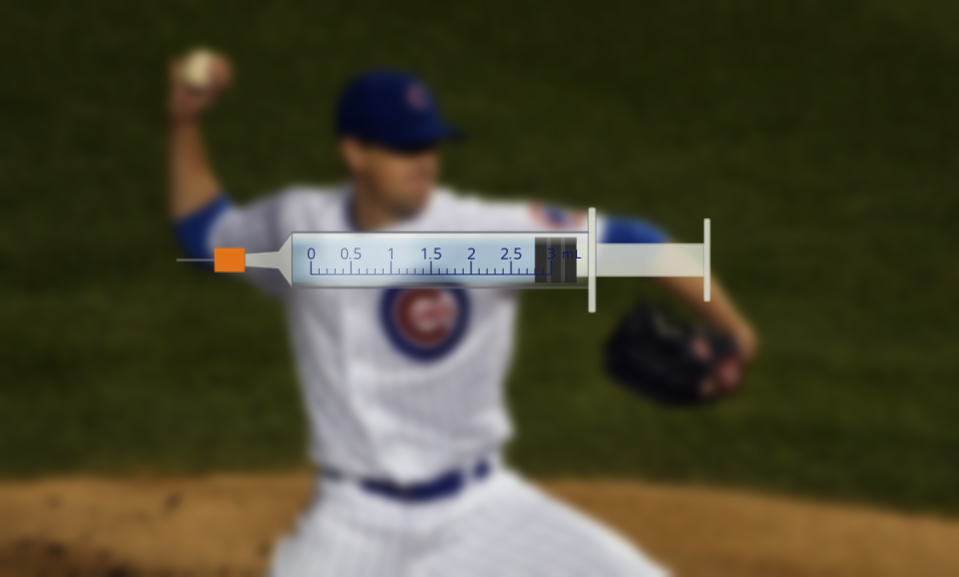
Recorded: 2.8mL
